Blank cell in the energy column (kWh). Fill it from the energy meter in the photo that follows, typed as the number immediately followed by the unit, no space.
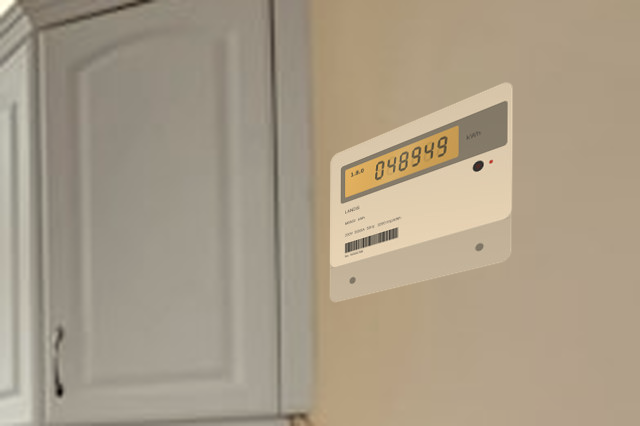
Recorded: 48949kWh
